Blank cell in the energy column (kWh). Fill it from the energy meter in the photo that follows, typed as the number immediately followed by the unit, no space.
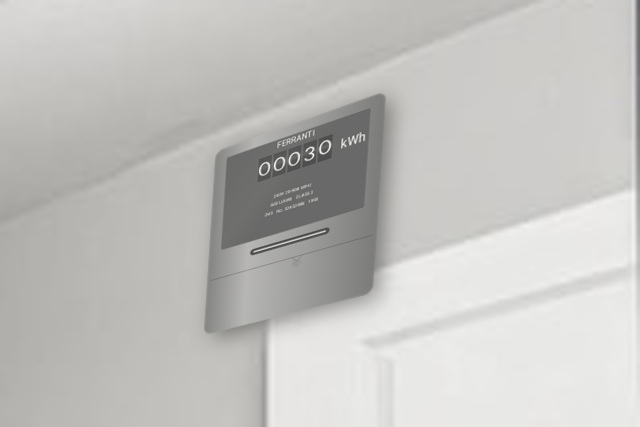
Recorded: 30kWh
